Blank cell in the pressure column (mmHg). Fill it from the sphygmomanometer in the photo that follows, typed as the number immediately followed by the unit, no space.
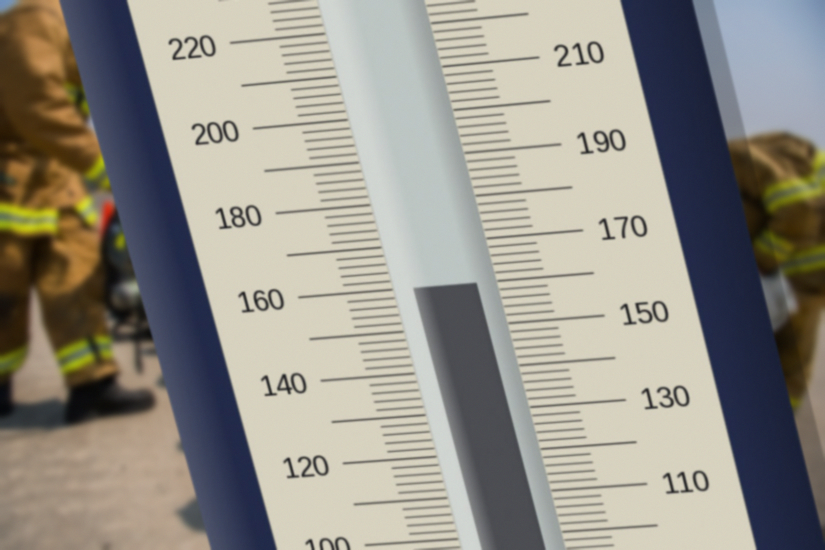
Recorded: 160mmHg
